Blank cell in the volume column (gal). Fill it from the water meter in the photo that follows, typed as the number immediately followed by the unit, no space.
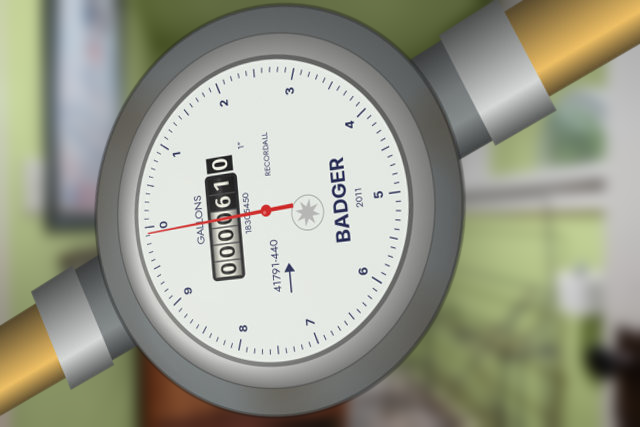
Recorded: 609.9gal
